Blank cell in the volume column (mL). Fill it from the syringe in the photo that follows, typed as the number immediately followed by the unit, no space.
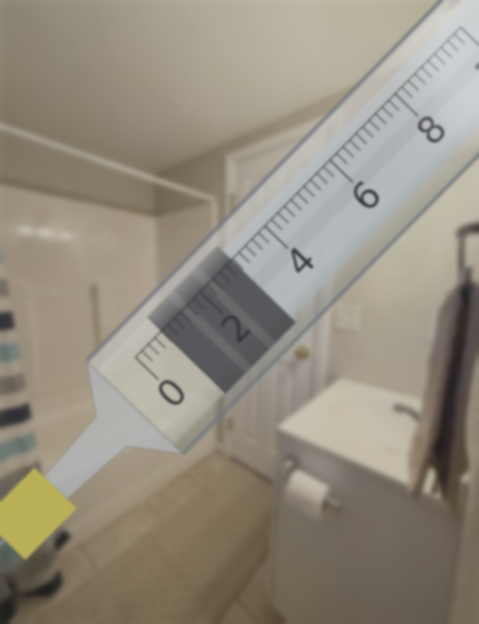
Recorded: 0.8mL
